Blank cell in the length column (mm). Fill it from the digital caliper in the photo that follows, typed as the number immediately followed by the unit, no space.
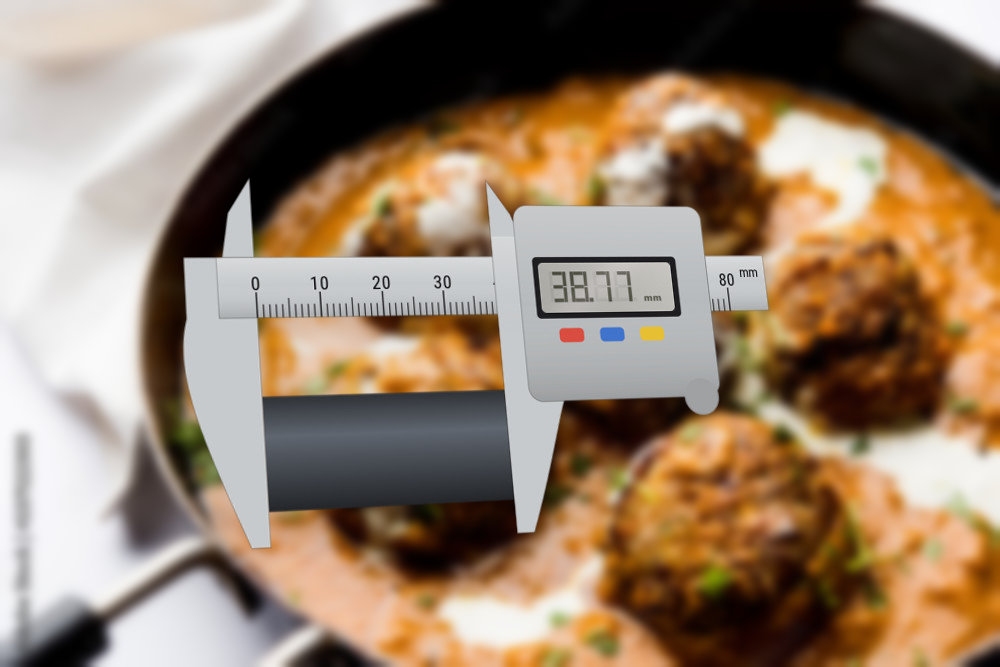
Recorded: 38.77mm
